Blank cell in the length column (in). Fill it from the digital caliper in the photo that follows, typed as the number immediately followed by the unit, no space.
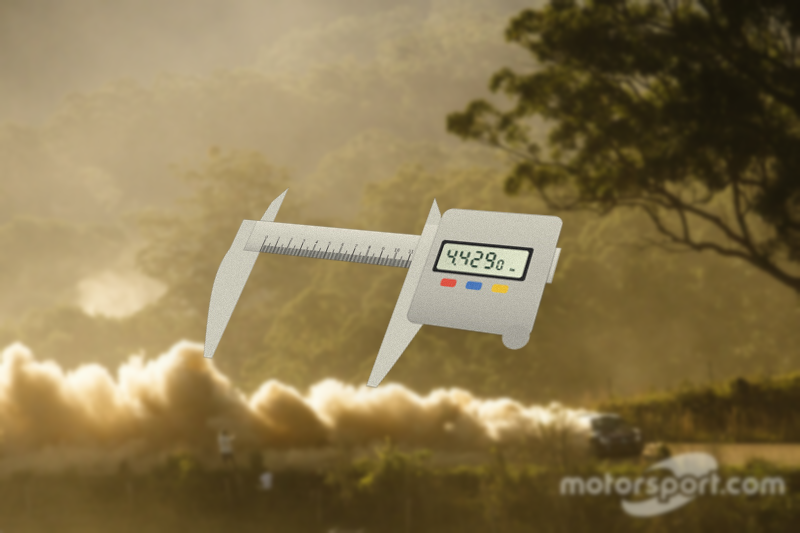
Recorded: 4.4290in
